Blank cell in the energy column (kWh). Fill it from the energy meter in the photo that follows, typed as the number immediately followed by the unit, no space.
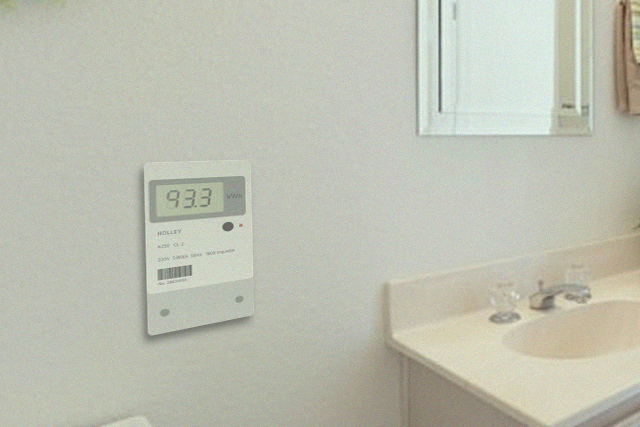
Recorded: 93.3kWh
